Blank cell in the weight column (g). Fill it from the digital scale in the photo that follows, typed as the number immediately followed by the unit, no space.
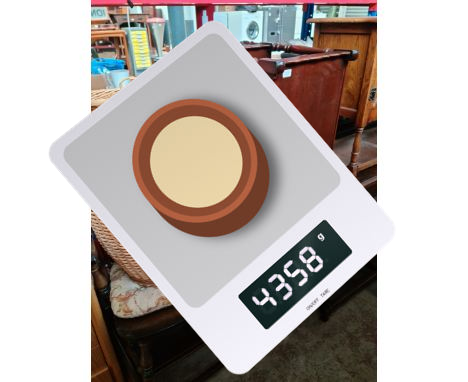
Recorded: 4358g
